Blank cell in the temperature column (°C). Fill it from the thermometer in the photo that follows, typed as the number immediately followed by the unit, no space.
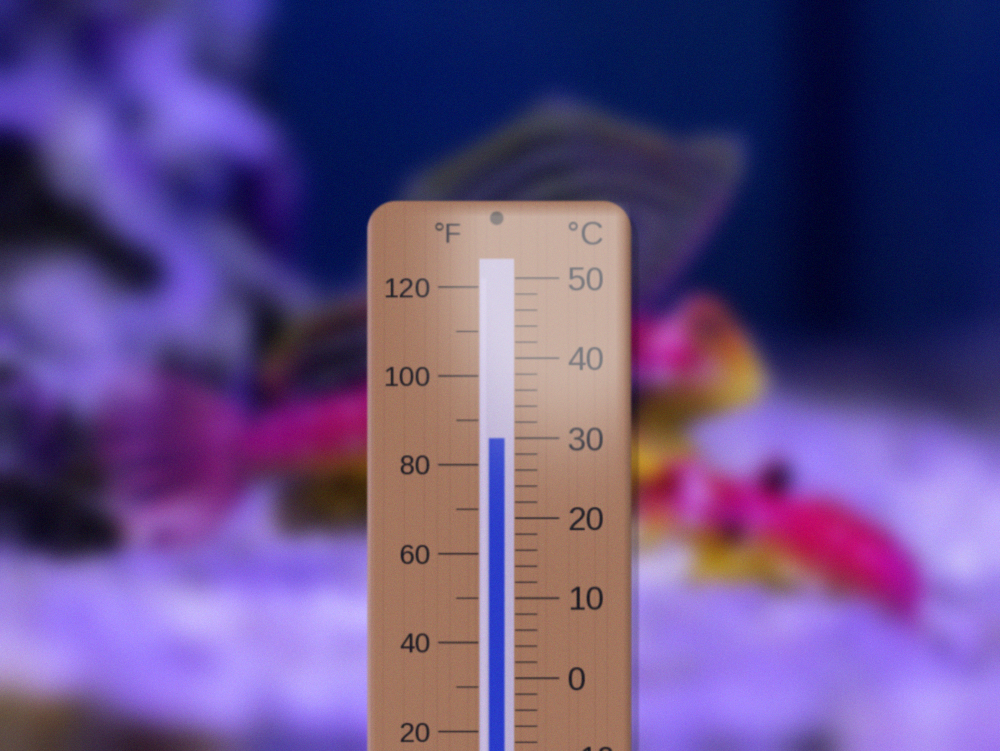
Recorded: 30°C
